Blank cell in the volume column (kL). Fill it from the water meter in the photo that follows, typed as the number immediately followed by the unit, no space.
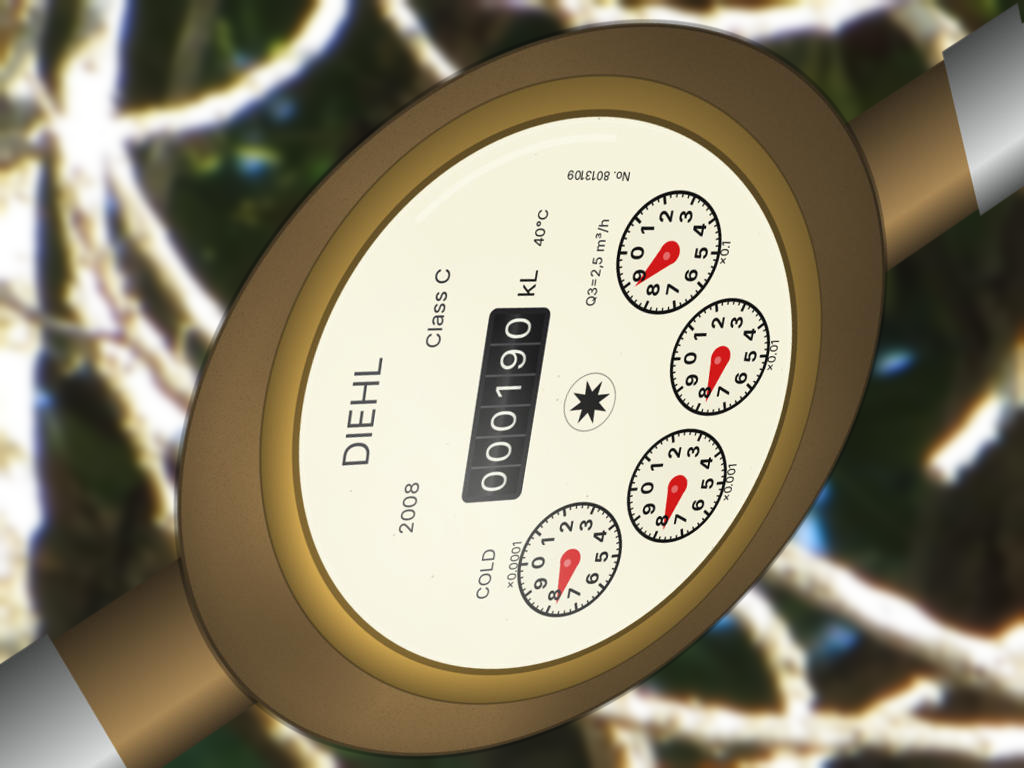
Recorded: 190.8777kL
